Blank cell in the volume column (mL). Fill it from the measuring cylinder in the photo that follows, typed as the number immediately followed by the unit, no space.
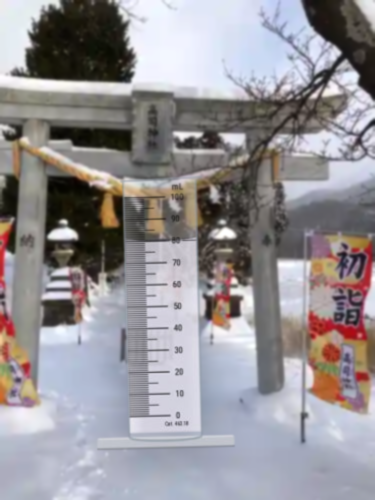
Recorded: 80mL
